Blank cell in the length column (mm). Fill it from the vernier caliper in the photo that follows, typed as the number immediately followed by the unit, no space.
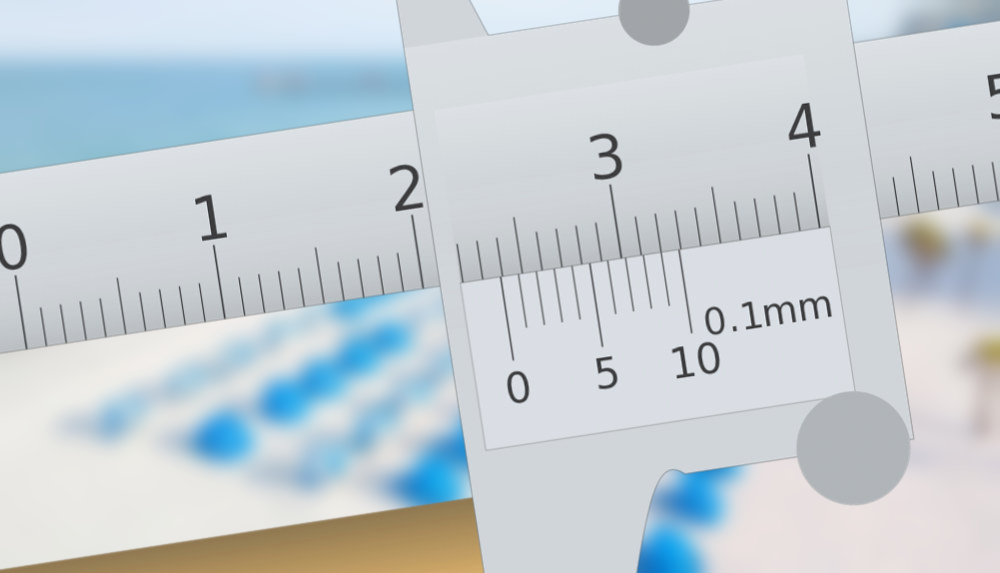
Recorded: 23.9mm
